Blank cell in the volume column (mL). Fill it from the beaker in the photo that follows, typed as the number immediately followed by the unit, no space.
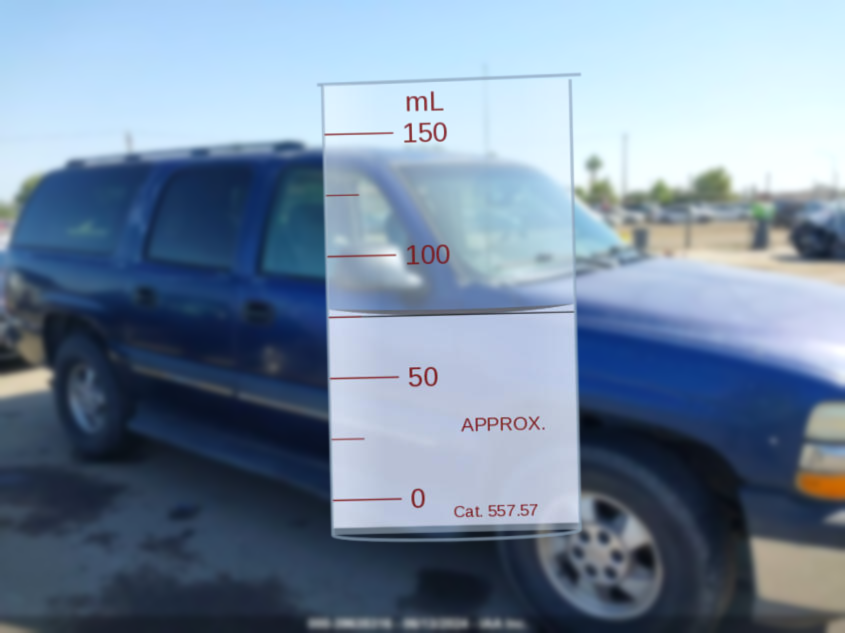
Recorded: 75mL
